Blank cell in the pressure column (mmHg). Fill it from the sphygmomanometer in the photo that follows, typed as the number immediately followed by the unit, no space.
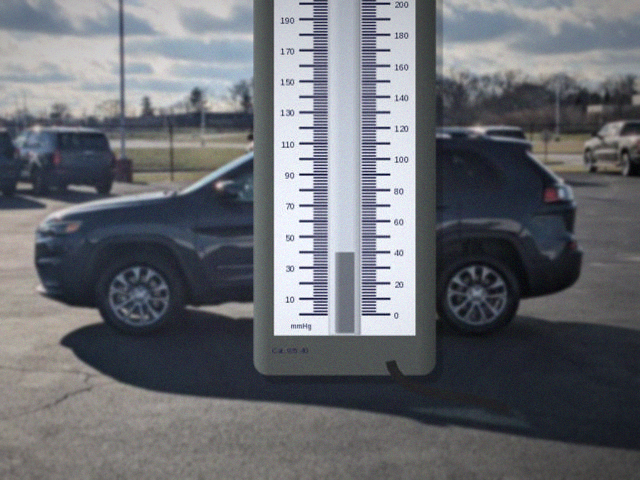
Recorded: 40mmHg
